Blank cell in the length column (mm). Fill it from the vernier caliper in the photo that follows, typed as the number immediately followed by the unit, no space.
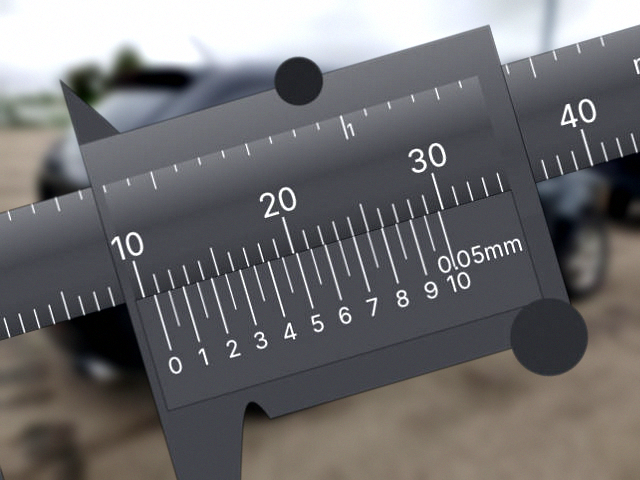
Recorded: 10.7mm
